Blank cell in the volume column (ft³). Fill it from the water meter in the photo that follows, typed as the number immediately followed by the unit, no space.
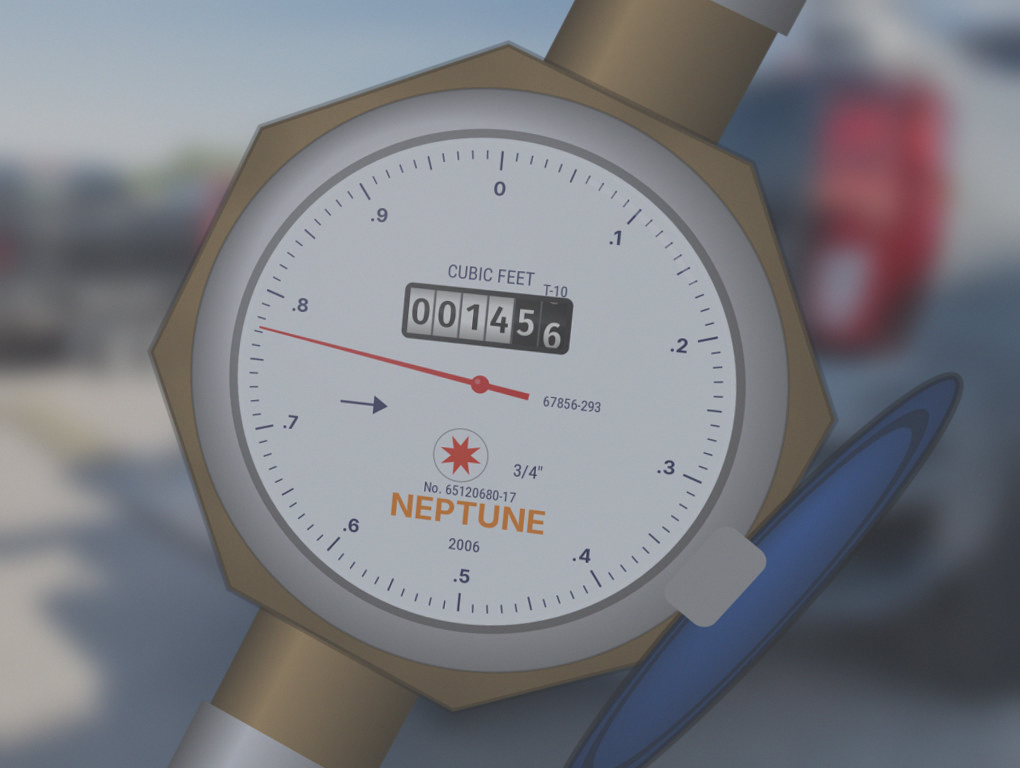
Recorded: 1455.77ft³
